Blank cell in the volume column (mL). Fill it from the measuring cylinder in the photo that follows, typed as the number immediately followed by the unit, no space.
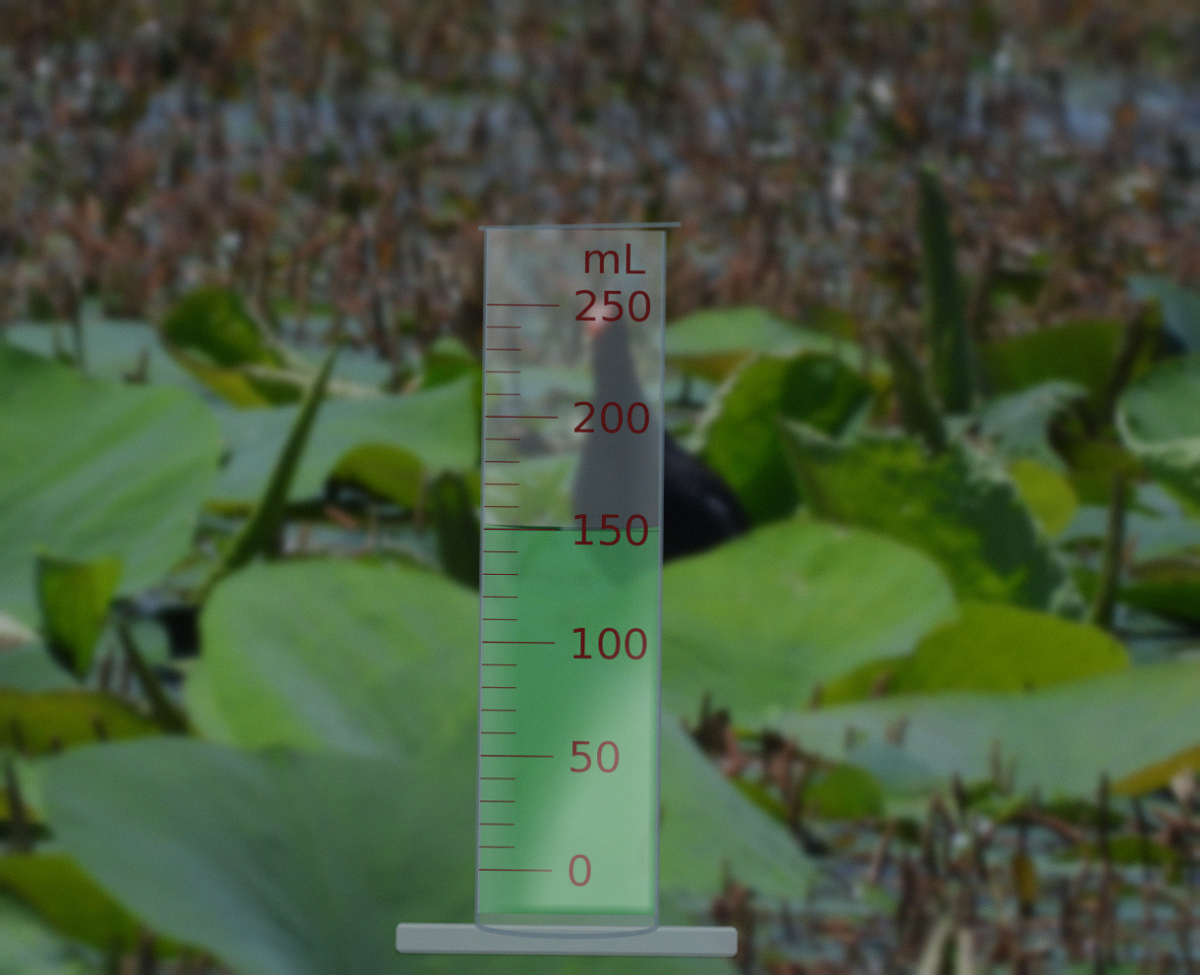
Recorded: 150mL
